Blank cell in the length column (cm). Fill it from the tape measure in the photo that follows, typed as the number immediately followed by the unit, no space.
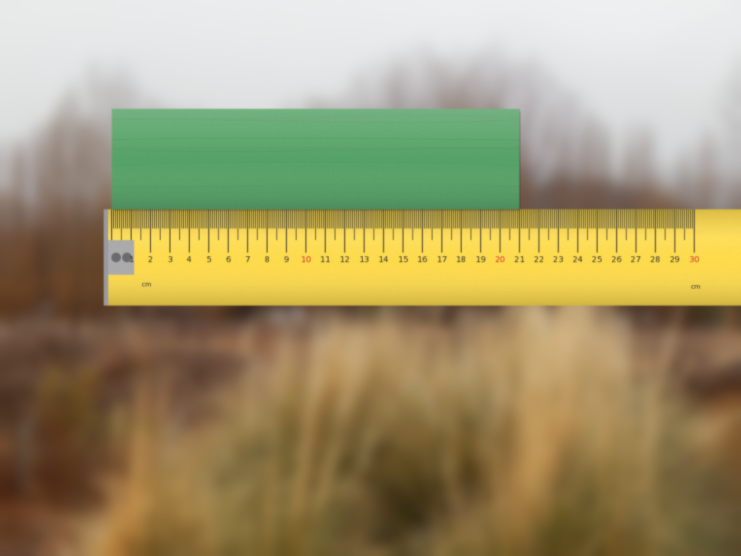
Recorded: 21cm
